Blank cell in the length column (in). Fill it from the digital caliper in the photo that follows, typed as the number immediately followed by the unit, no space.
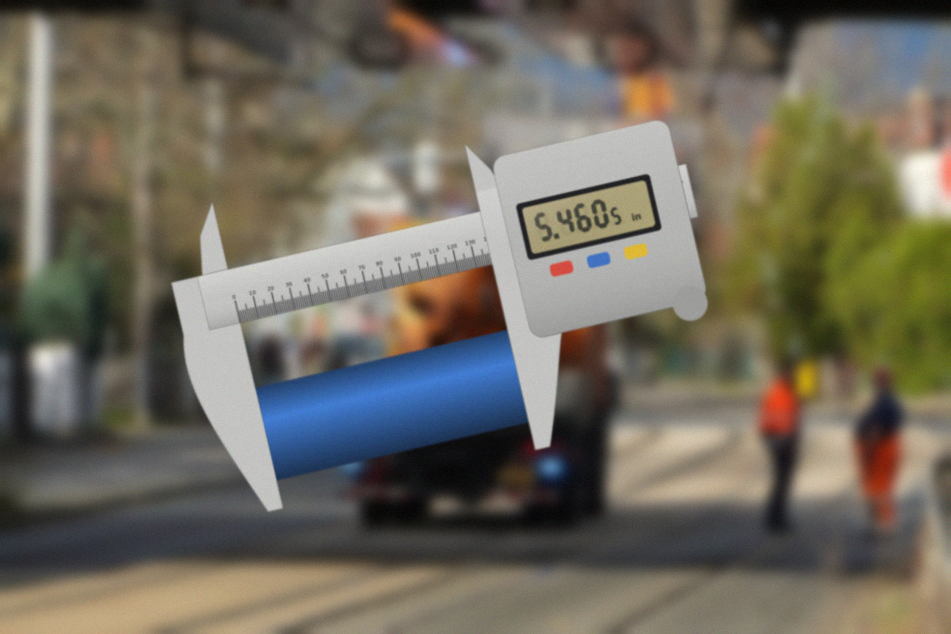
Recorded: 5.4605in
